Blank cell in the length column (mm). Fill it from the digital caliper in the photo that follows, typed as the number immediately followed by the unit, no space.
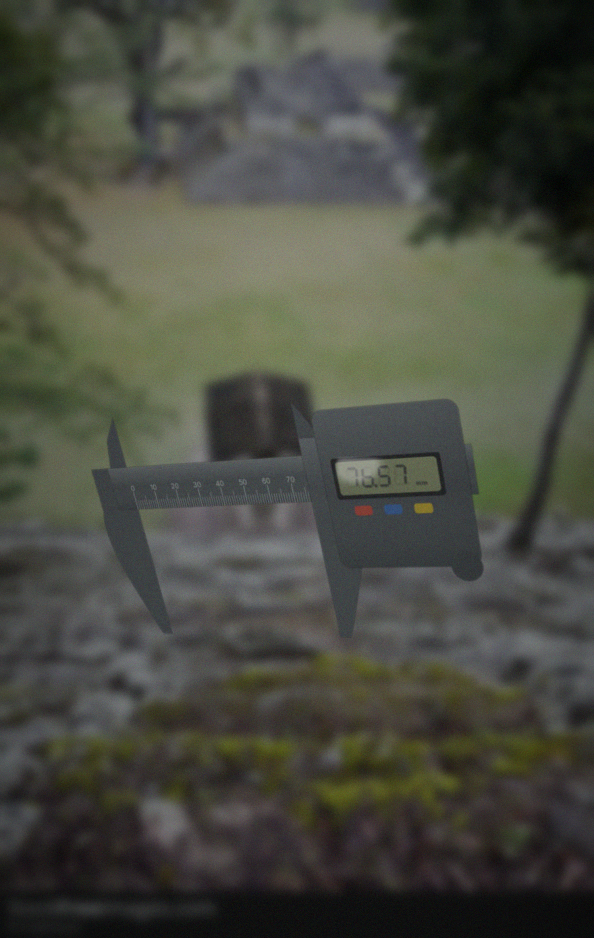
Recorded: 76.57mm
